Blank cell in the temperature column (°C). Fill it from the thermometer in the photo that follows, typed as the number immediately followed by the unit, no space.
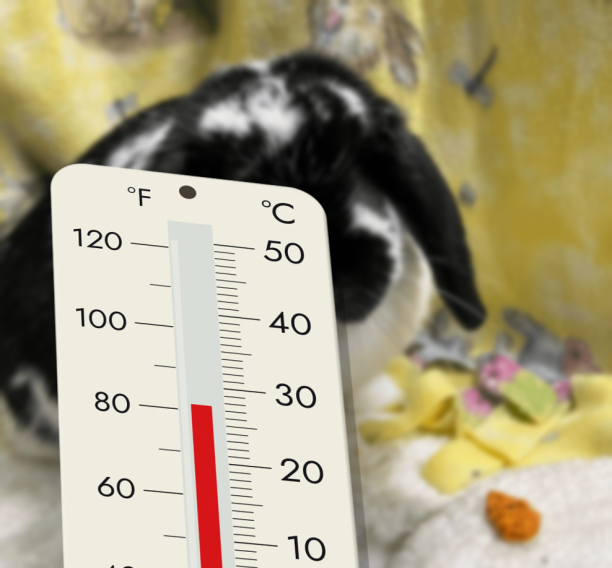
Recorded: 27.5°C
